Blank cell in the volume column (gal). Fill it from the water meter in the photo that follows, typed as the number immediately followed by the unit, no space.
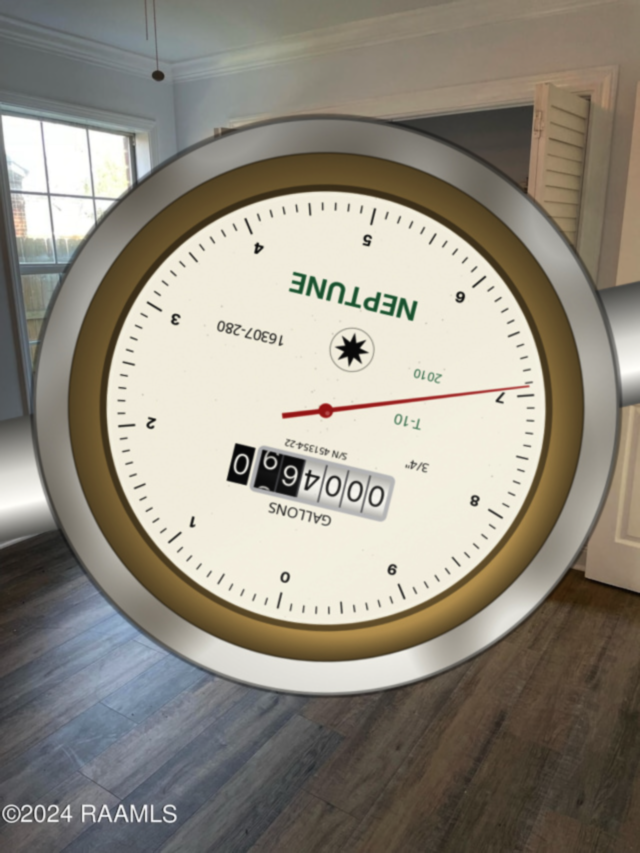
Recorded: 4686.9gal
